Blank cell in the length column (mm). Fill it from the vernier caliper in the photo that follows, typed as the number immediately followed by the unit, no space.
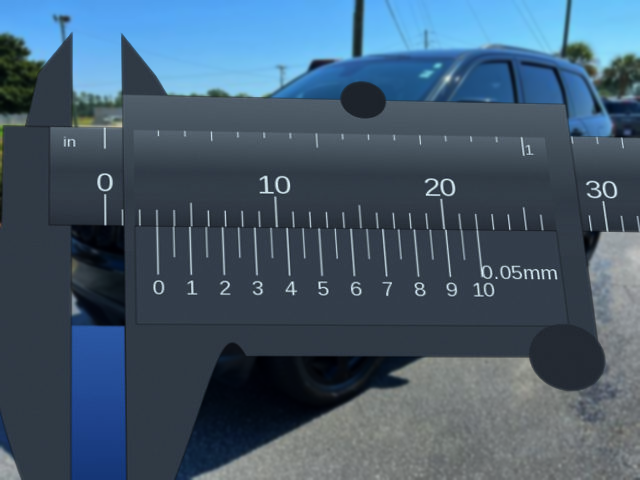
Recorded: 3.0mm
